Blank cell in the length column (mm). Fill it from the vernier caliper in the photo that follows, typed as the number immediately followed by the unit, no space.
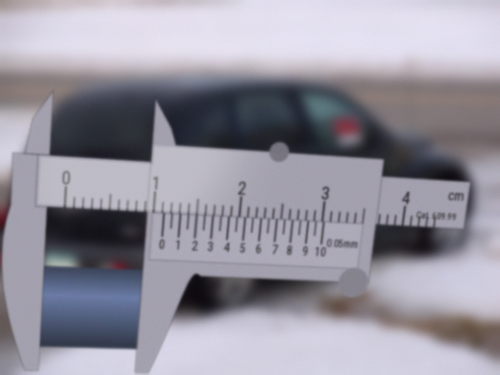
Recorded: 11.2mm
